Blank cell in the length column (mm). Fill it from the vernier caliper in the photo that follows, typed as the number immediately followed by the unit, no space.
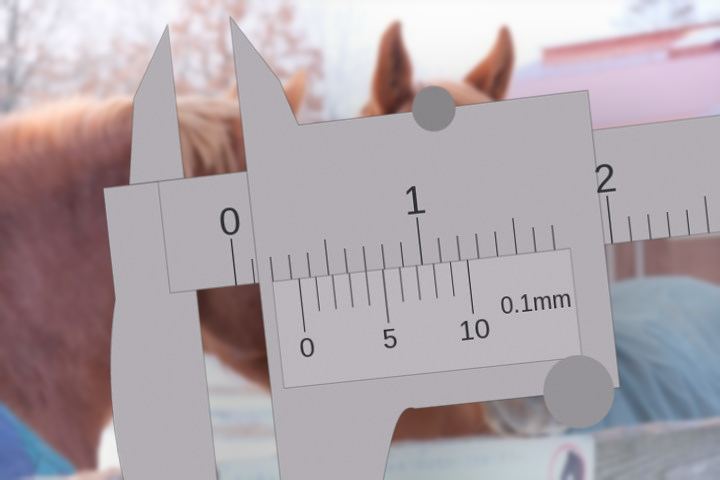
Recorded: 3.4mm
